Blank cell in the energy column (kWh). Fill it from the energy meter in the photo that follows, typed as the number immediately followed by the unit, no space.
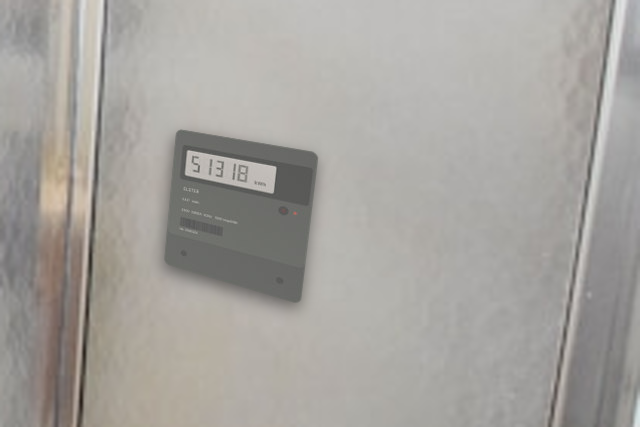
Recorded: 51318kWh
